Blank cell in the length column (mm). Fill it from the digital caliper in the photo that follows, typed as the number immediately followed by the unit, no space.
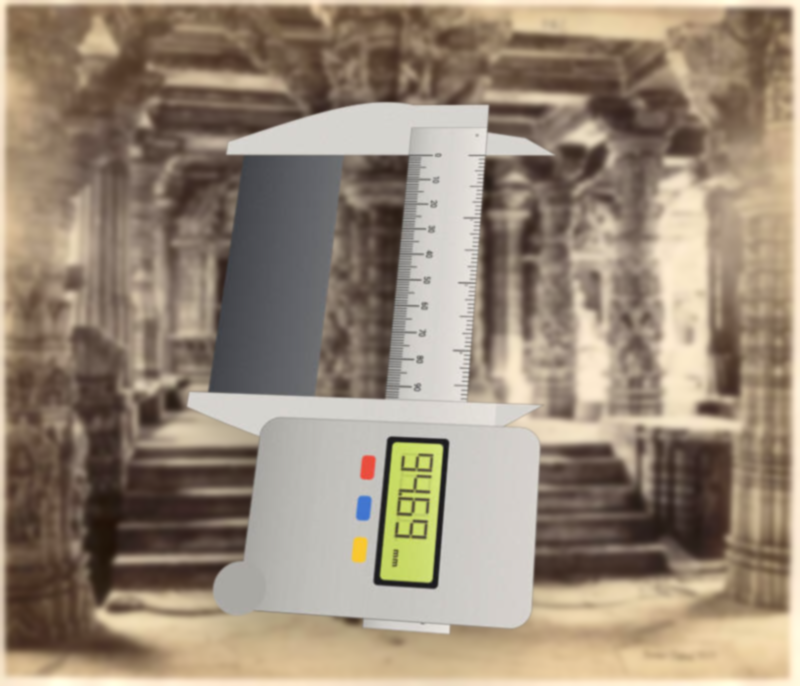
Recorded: 94.69mm
